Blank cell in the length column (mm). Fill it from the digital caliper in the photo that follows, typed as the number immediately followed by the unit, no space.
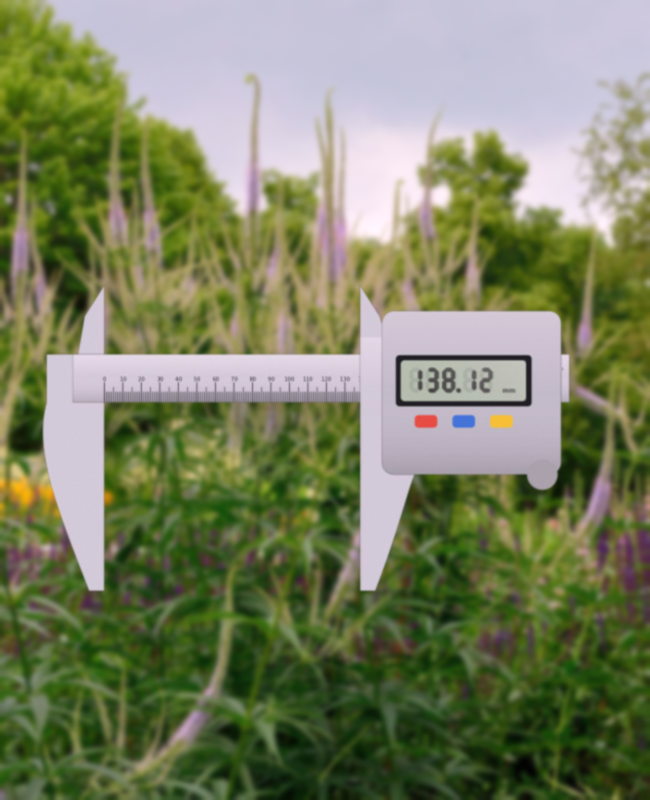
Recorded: 138.12mm
